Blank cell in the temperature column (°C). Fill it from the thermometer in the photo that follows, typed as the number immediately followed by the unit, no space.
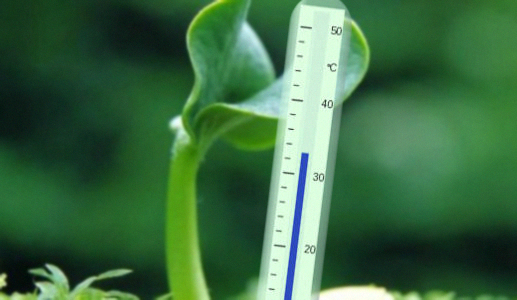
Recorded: 33°C
